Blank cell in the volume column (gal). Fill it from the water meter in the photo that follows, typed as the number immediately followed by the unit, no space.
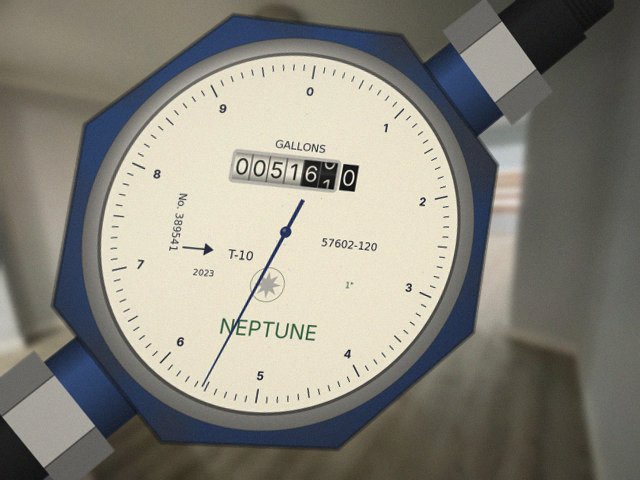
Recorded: 51605.5gal
